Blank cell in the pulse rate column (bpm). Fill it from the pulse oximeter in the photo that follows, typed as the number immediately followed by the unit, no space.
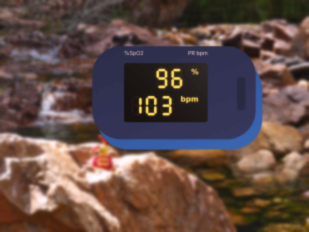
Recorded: 103bpm
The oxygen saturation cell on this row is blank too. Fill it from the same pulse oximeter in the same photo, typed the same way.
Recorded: 96%
